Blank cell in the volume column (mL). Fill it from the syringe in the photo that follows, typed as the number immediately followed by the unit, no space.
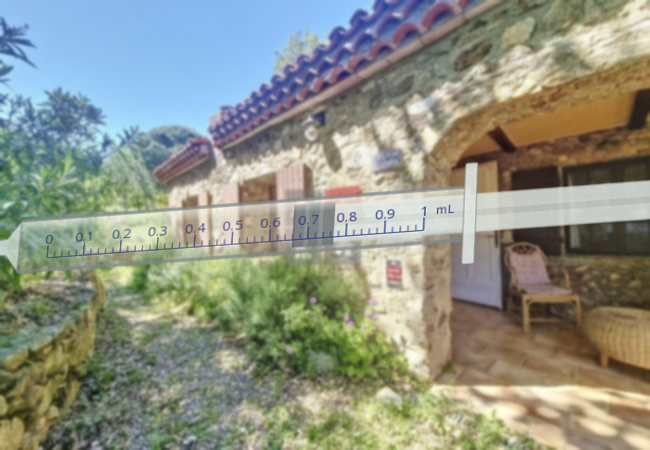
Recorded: 0.66mL
